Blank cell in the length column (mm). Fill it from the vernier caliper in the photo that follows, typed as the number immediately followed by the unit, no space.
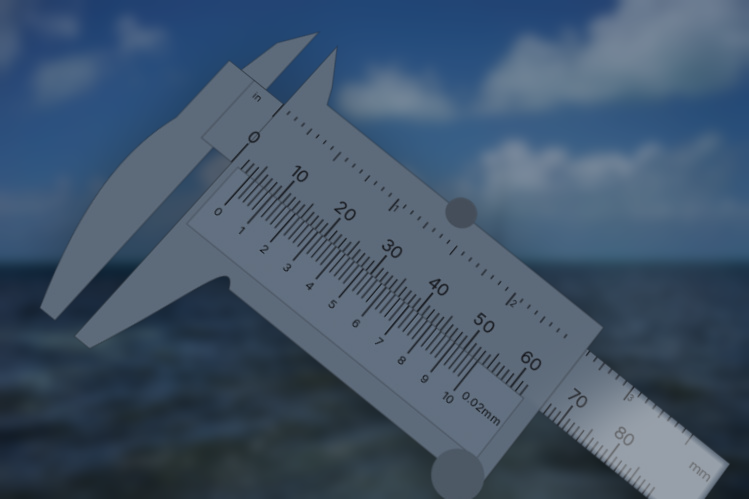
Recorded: 4.0mm
